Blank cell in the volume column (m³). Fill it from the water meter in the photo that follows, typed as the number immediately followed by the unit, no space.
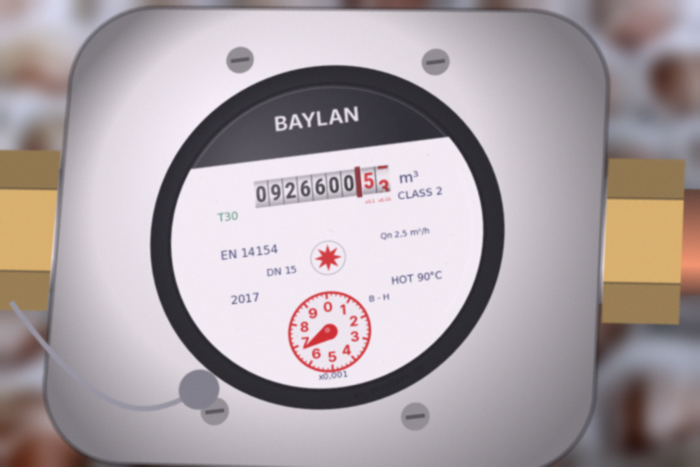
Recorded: 926600.526m³
